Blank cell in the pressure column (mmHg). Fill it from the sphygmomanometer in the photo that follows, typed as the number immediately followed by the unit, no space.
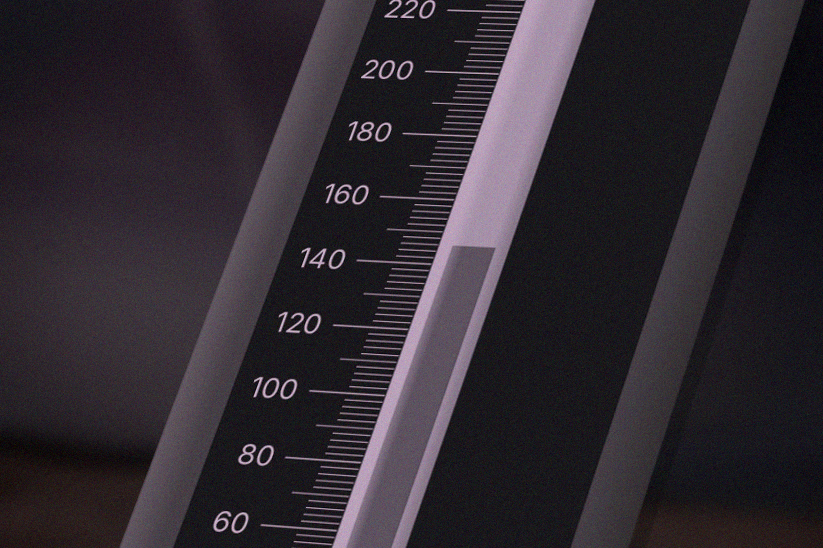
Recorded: 146mmHg
